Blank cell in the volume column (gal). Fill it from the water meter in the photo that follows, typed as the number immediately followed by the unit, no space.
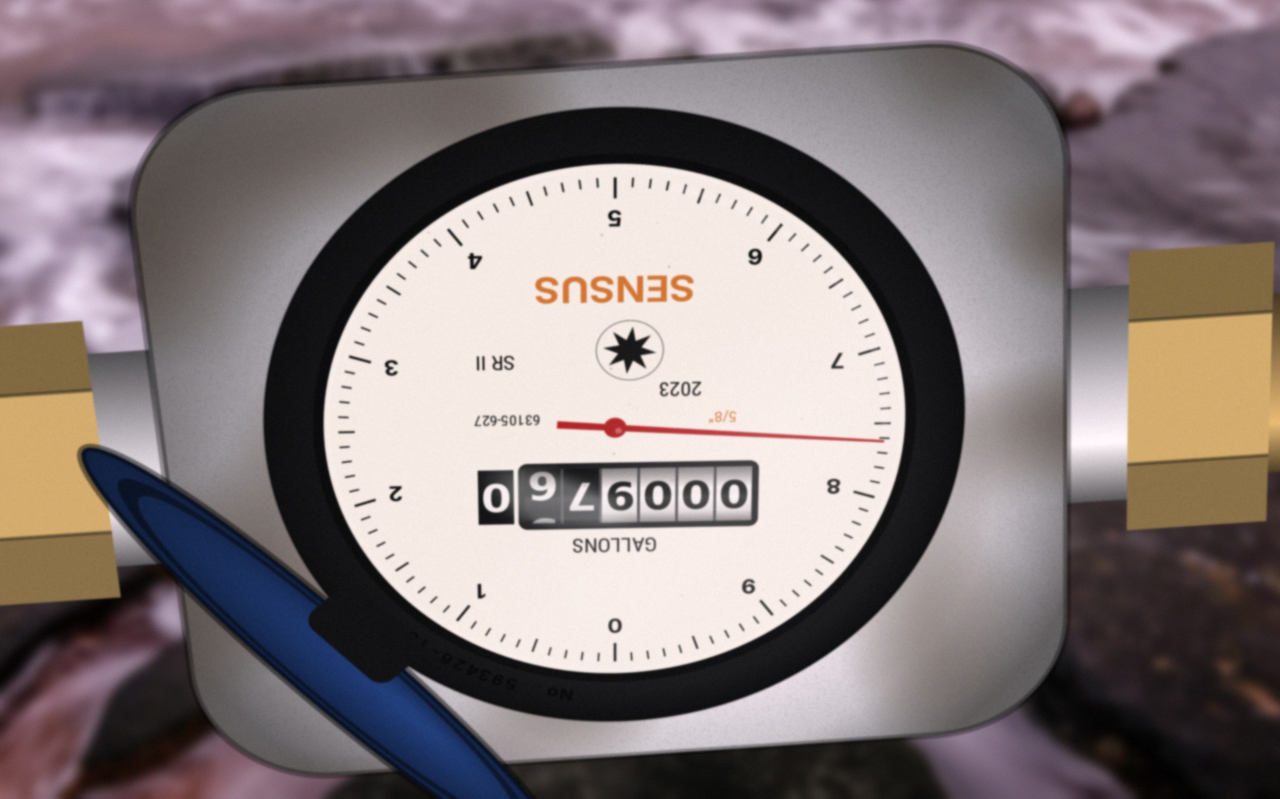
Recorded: 9757.6gal
